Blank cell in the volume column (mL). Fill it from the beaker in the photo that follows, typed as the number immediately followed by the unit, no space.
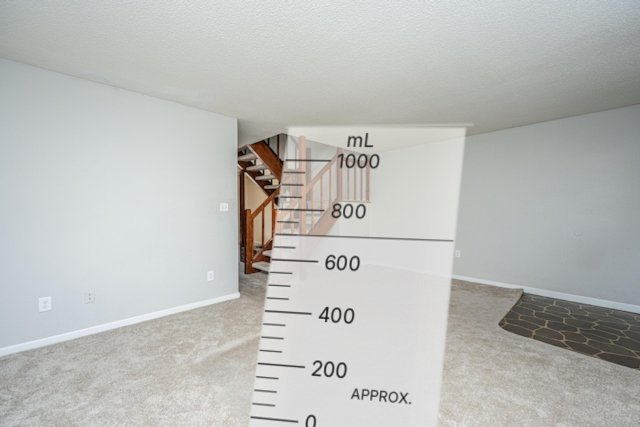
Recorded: 700mL
